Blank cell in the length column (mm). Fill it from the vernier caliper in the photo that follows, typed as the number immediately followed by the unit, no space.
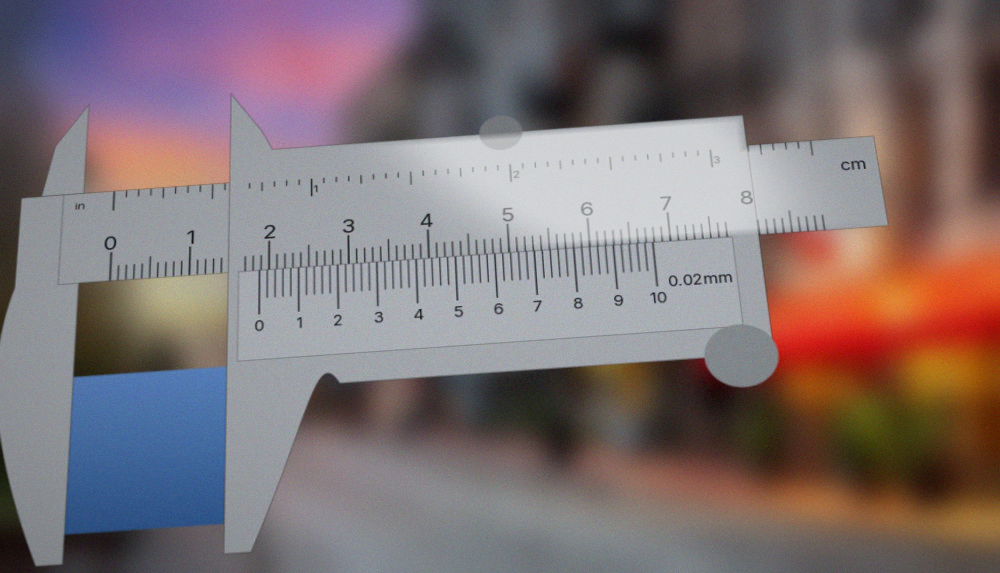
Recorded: 18.8mm
